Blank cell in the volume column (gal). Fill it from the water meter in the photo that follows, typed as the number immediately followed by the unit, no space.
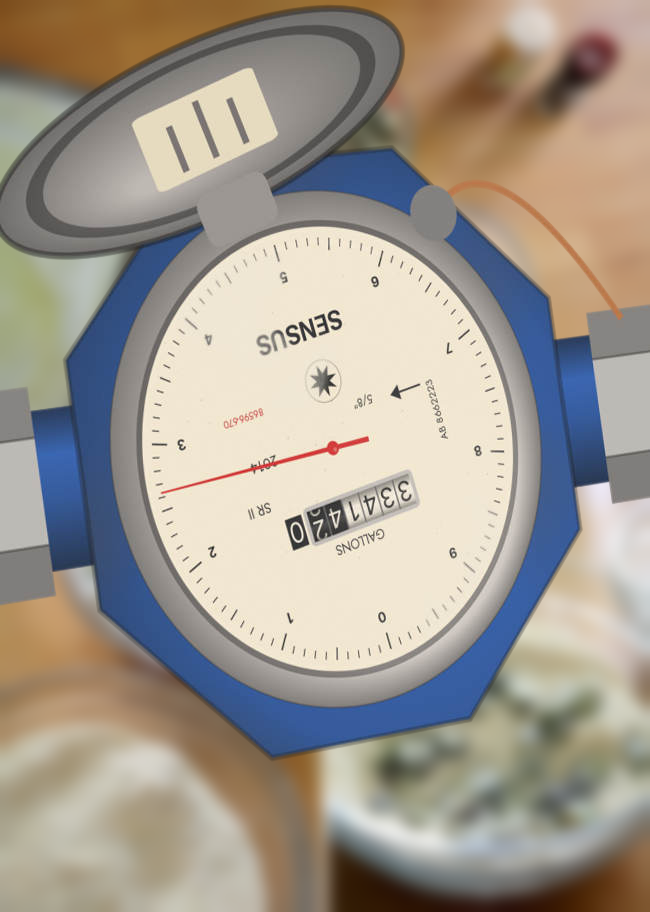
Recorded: 3341422.6gal
